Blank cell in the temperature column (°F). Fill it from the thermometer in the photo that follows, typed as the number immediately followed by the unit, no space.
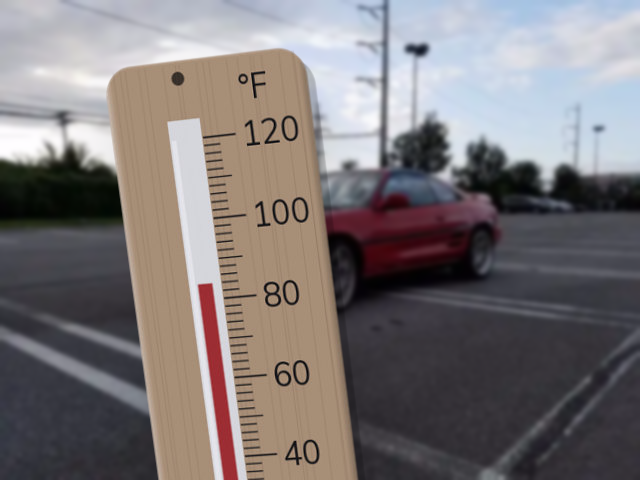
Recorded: 84°F
